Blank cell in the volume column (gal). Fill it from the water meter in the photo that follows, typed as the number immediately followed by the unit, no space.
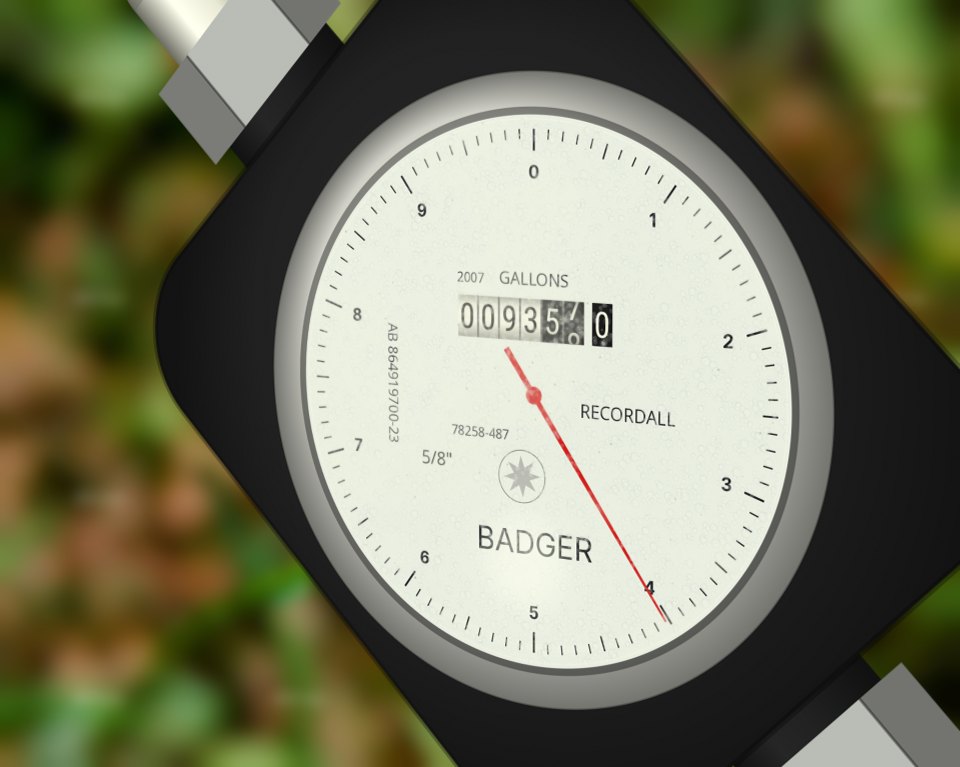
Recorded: 93574.0gal
